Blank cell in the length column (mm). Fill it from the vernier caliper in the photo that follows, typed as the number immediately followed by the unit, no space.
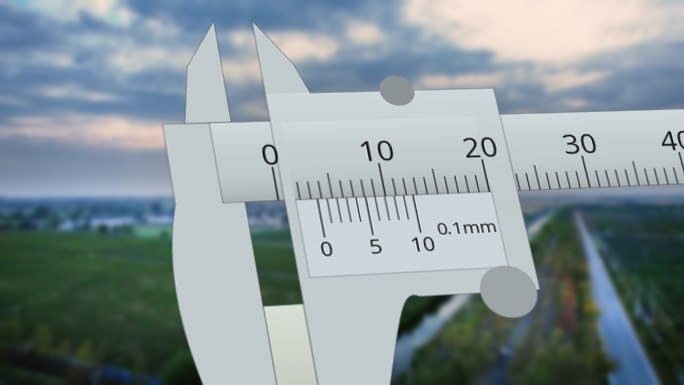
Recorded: 3.6mm
